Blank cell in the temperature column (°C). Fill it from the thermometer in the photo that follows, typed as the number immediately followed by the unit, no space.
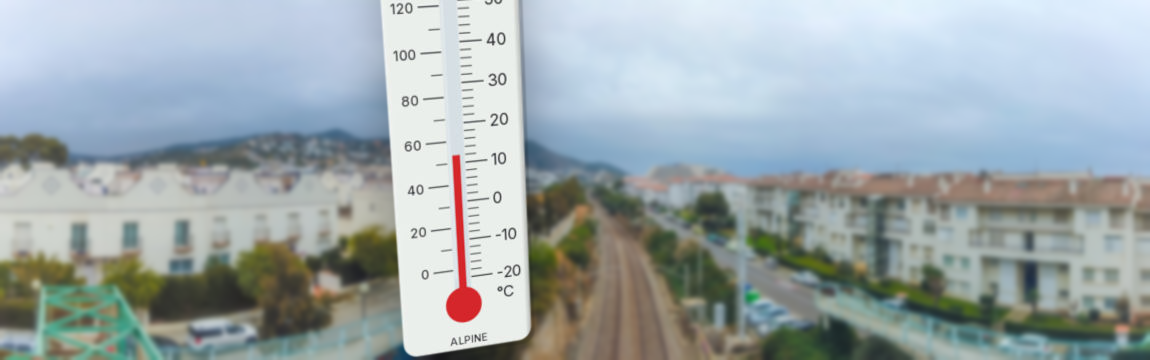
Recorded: 12°C
